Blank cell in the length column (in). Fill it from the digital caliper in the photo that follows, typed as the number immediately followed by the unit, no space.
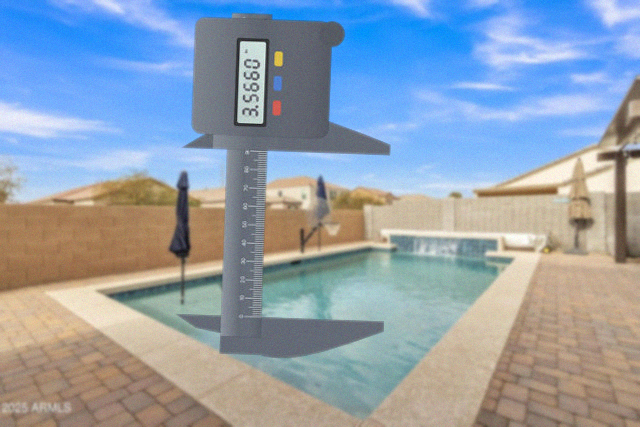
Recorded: 3.5660in
